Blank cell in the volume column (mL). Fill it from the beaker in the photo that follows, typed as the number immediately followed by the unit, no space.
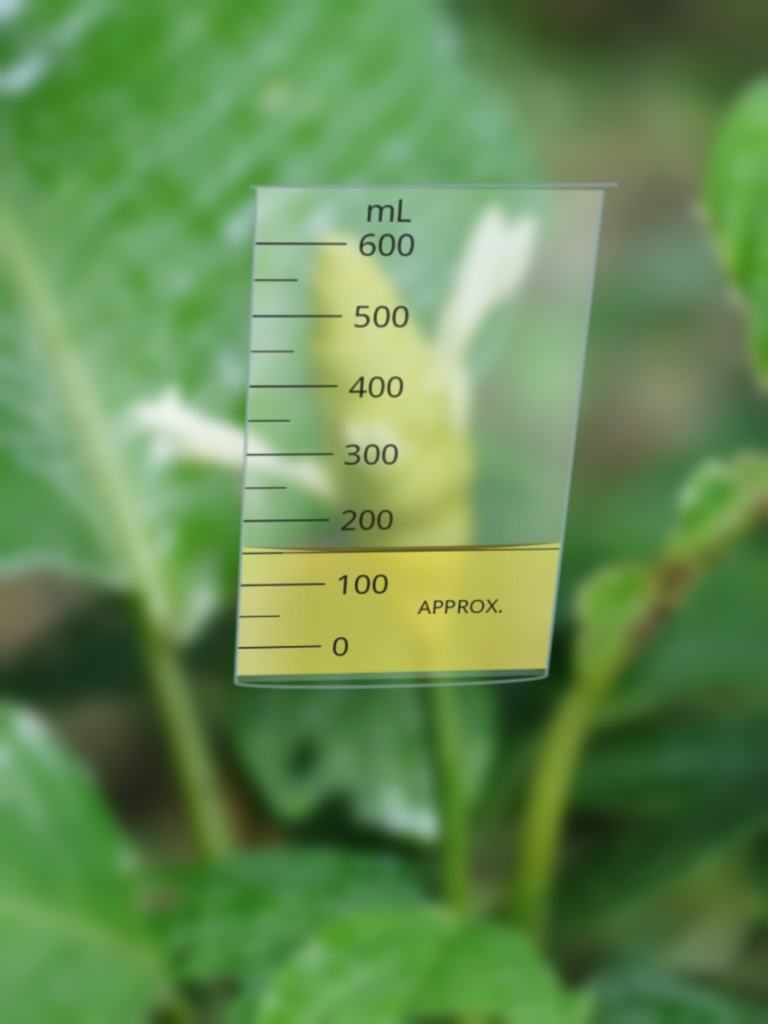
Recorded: 150mL
